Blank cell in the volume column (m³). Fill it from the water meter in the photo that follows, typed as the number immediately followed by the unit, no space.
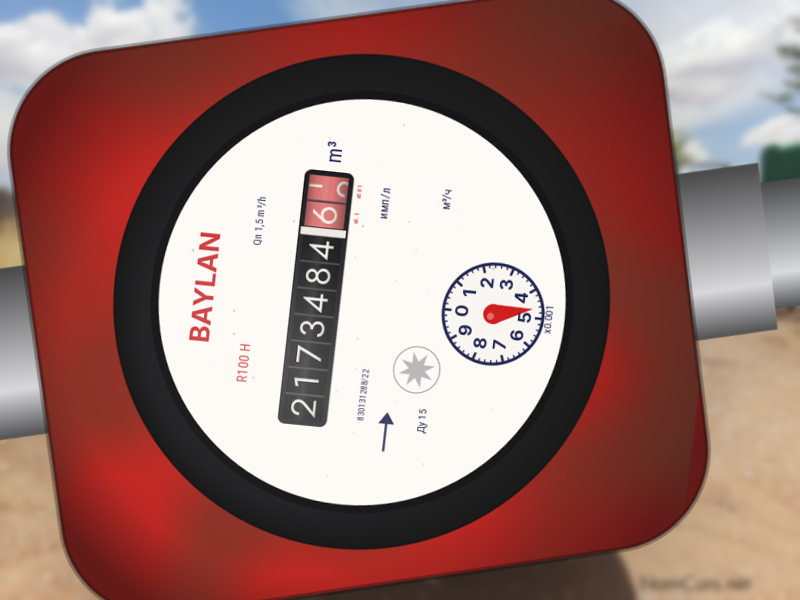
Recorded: 2173484.614m³
